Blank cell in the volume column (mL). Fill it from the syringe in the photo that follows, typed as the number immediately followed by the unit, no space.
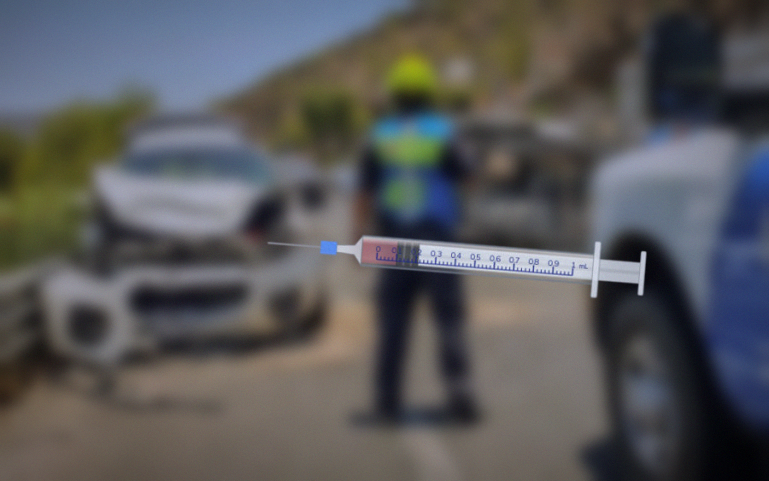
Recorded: 0.1mL
